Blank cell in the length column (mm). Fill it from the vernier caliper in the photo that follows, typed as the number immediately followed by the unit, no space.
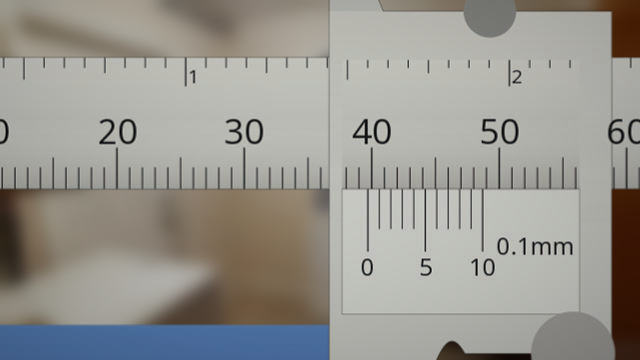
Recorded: 39.7mm
